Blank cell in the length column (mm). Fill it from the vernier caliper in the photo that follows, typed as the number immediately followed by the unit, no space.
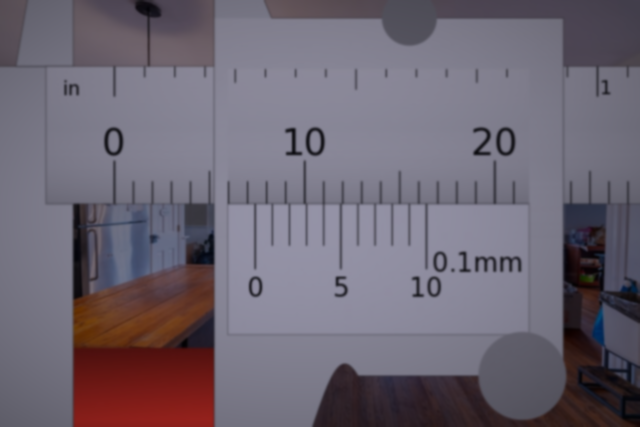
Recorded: 7.4mm
